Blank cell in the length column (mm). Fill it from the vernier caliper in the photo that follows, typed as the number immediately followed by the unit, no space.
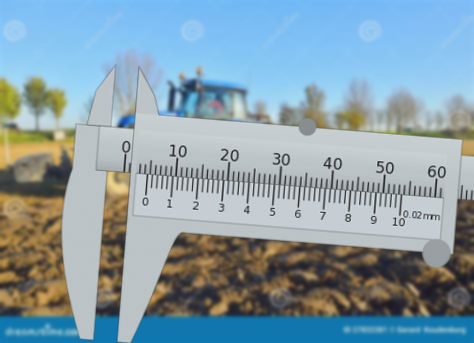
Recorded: 4.5mm
